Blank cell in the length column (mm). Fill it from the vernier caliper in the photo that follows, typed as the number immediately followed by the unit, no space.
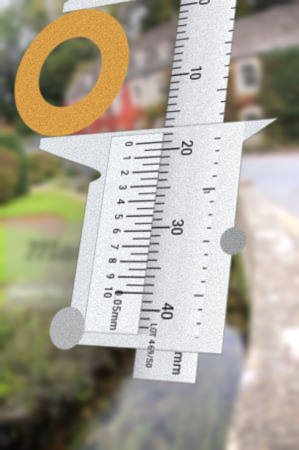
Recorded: 19.0mm
